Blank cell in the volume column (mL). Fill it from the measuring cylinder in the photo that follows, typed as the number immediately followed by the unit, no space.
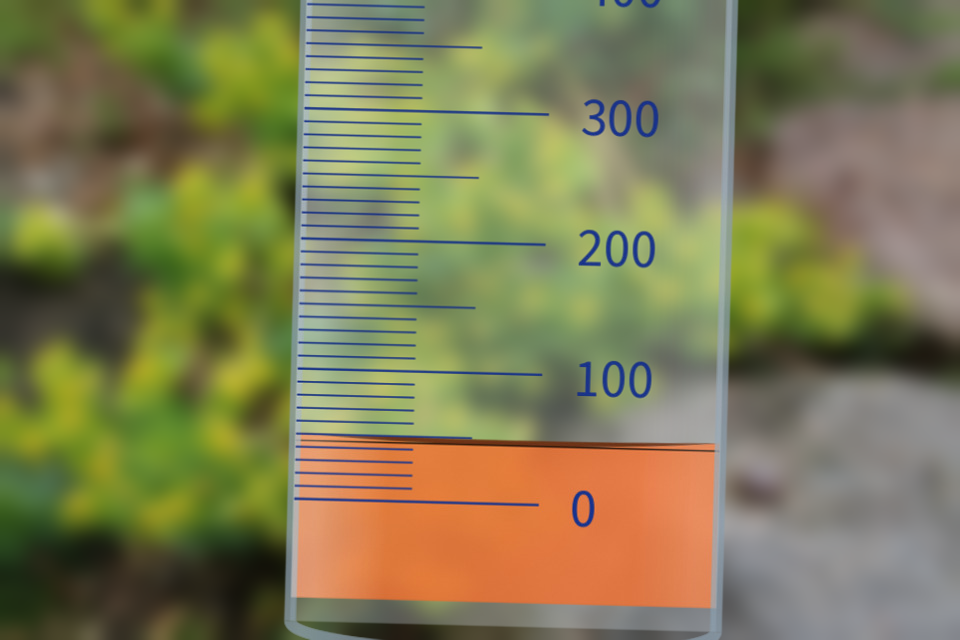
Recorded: 45mL
